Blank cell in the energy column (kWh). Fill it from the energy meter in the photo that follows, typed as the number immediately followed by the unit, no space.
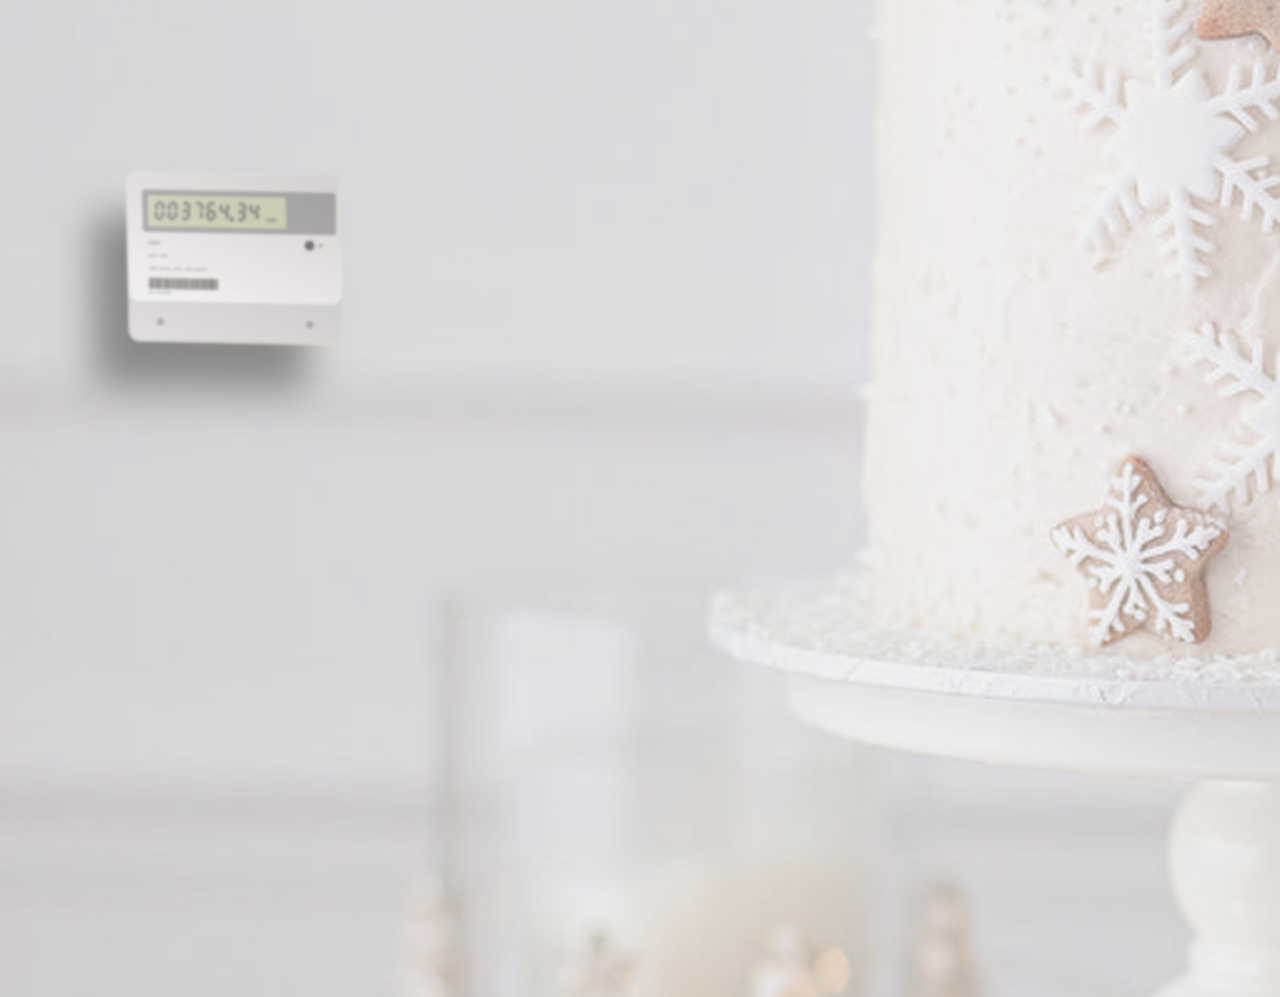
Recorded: 3764.34kWh
